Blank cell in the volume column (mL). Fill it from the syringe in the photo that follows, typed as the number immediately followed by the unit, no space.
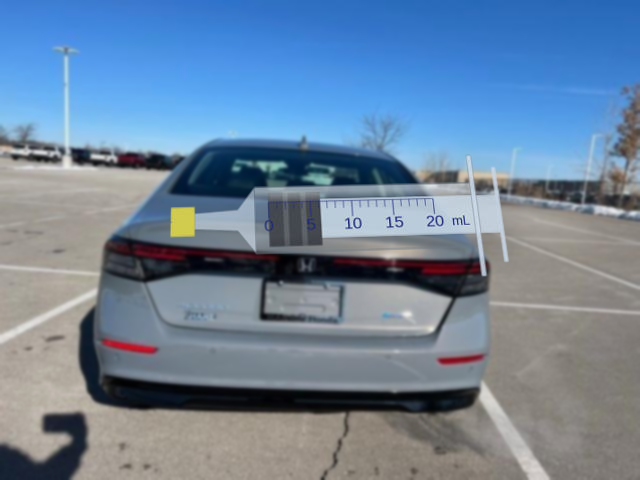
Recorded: 0mL
